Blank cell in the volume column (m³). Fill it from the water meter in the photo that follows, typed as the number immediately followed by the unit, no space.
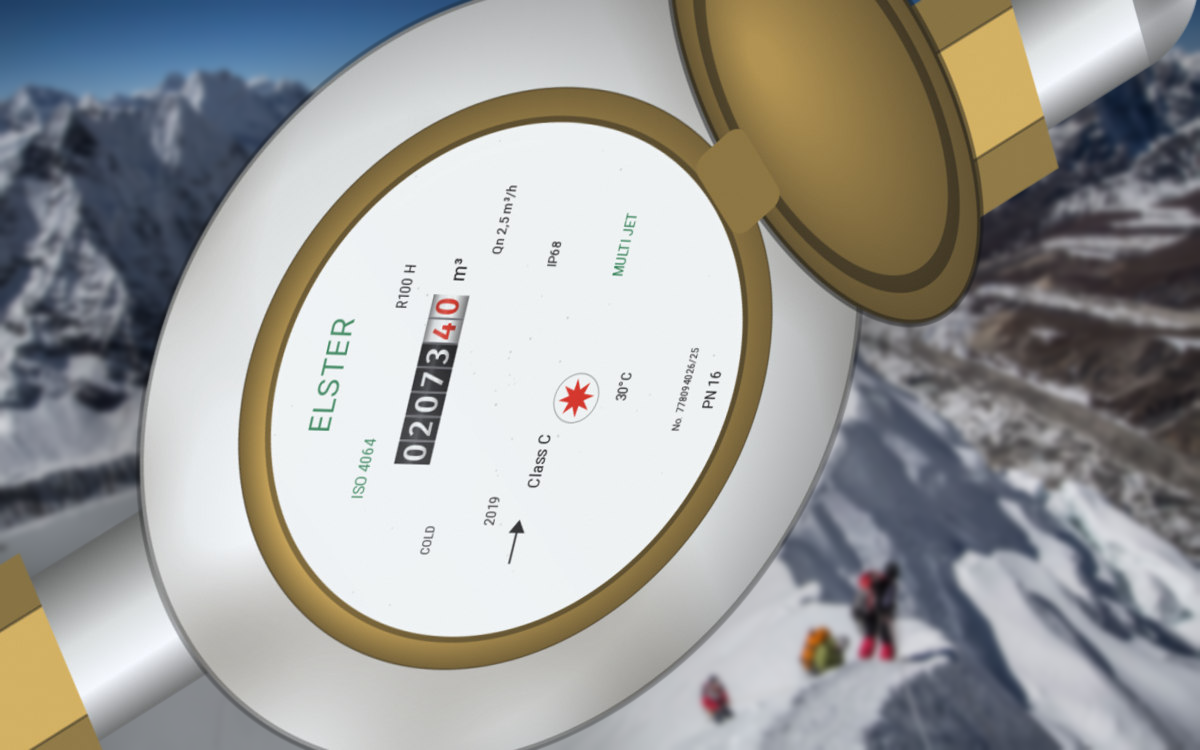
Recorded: 2073.40m³
